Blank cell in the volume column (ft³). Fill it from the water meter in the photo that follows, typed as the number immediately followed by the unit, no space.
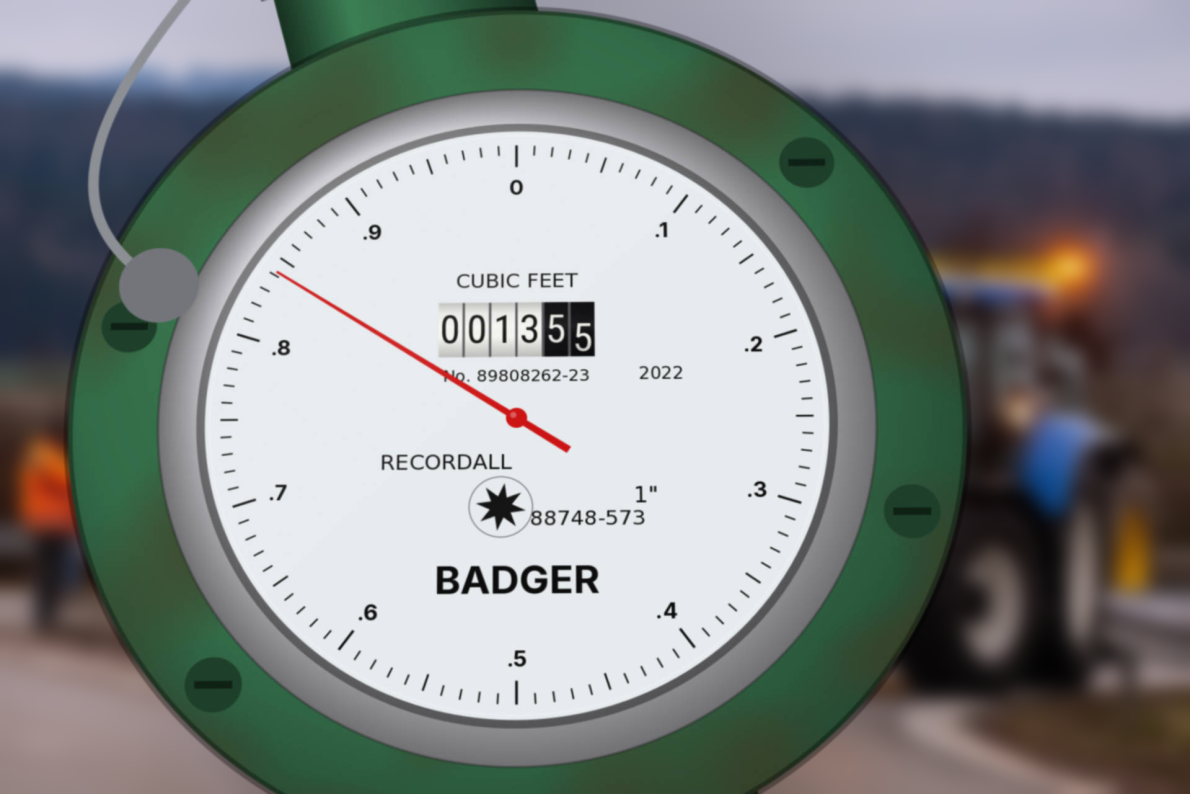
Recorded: 1354.84ft³
